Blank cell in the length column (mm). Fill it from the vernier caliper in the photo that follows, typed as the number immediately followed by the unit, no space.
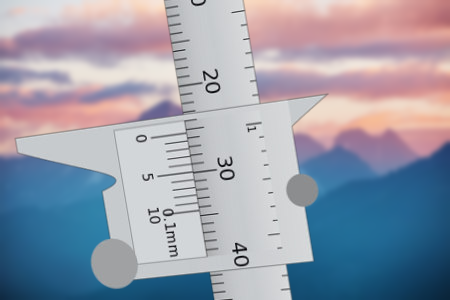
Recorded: 25.4mm
